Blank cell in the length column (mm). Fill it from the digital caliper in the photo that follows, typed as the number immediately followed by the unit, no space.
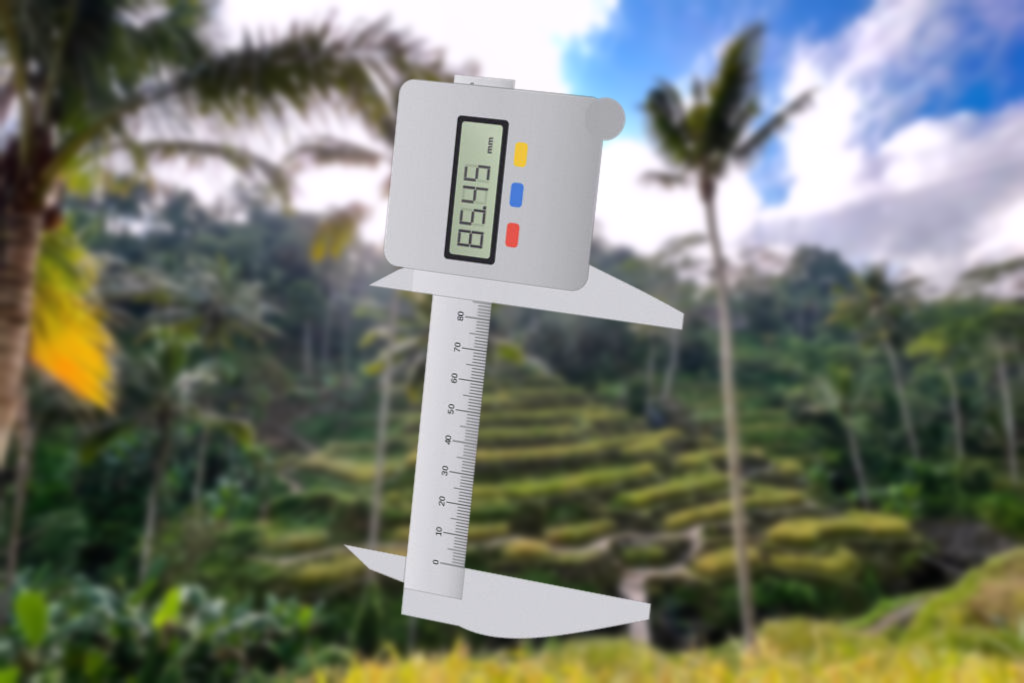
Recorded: 85.45mm
